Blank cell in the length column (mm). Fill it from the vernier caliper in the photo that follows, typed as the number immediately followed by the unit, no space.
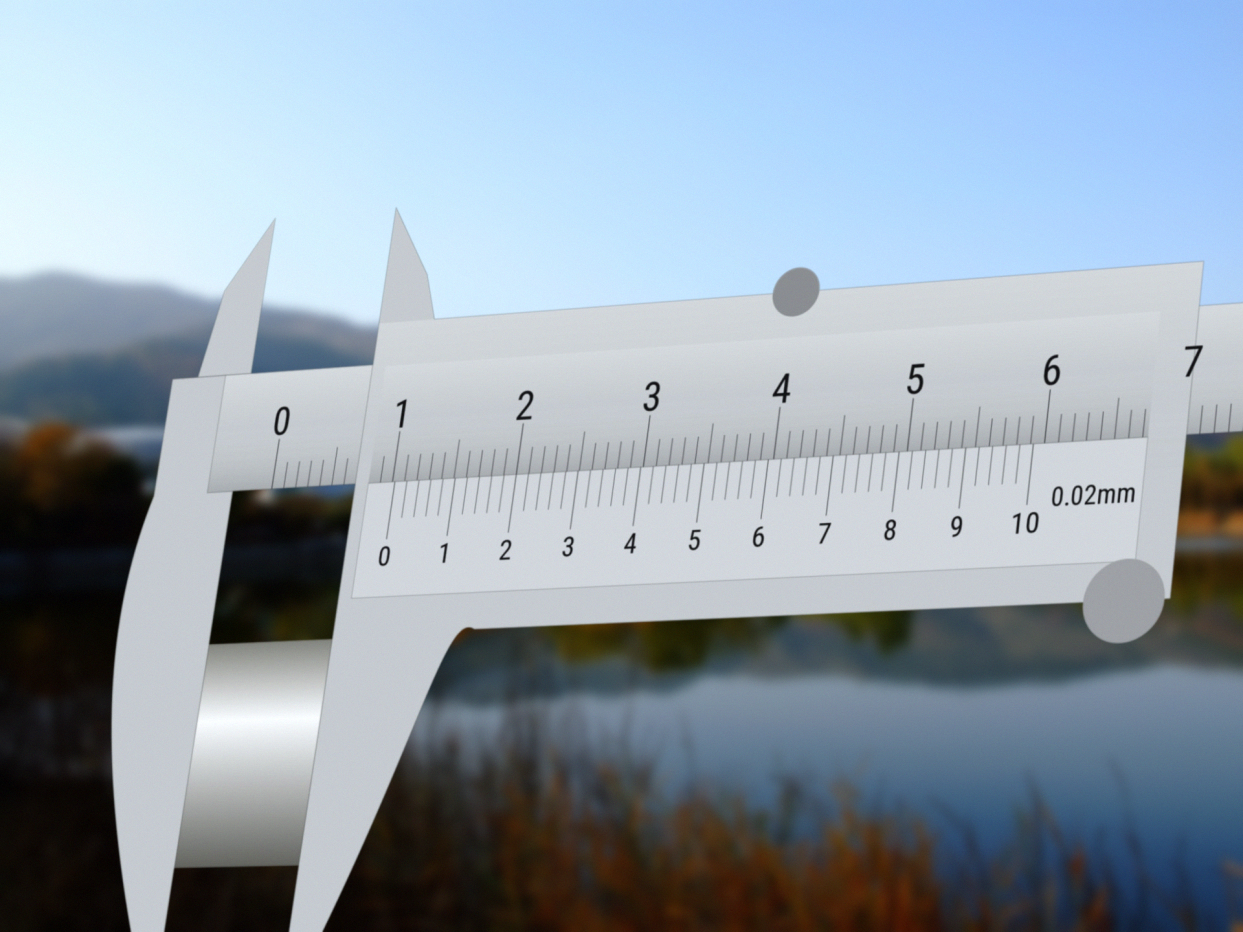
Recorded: 10.2mm
